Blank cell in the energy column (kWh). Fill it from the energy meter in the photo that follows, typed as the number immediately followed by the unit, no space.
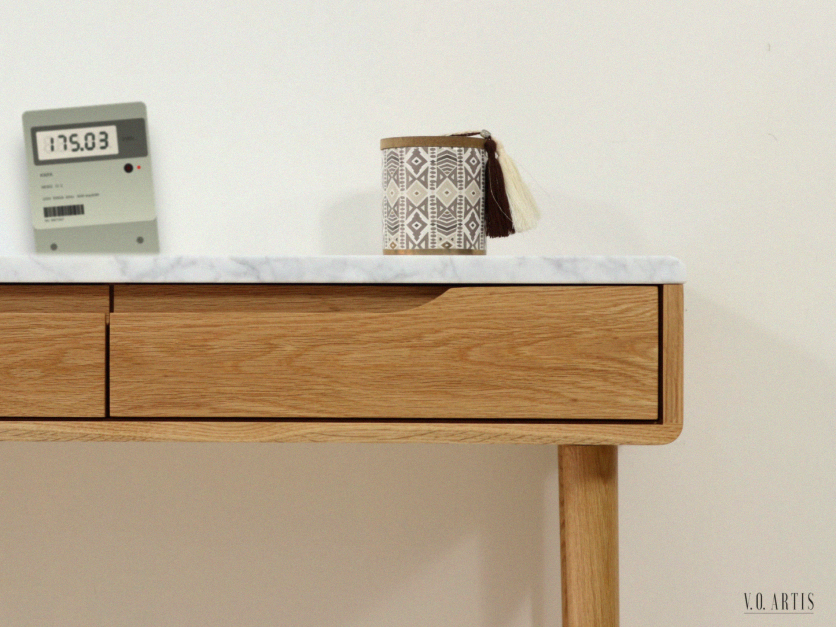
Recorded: 175.03kWh
